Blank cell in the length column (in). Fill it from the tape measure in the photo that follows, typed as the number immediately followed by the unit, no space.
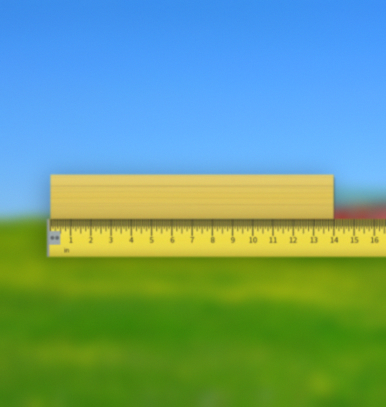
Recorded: 14in
